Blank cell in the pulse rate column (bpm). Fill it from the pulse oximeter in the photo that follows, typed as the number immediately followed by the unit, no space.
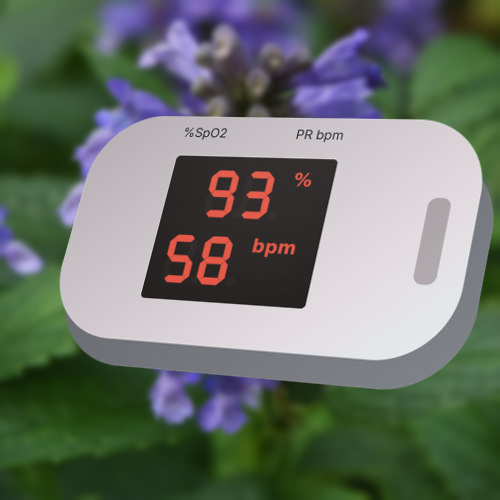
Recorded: 58bpm
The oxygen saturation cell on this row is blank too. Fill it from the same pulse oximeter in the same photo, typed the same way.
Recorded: 93%
